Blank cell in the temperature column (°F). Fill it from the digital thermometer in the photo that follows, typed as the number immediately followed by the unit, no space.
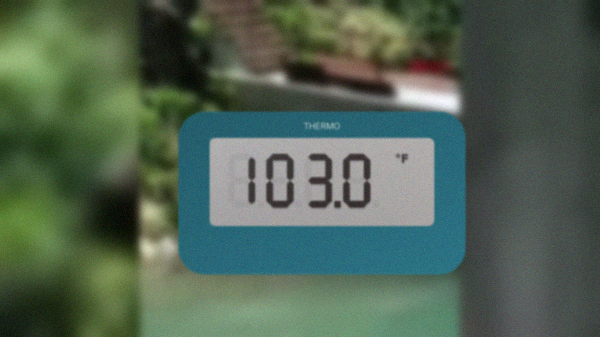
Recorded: 103.0°F
